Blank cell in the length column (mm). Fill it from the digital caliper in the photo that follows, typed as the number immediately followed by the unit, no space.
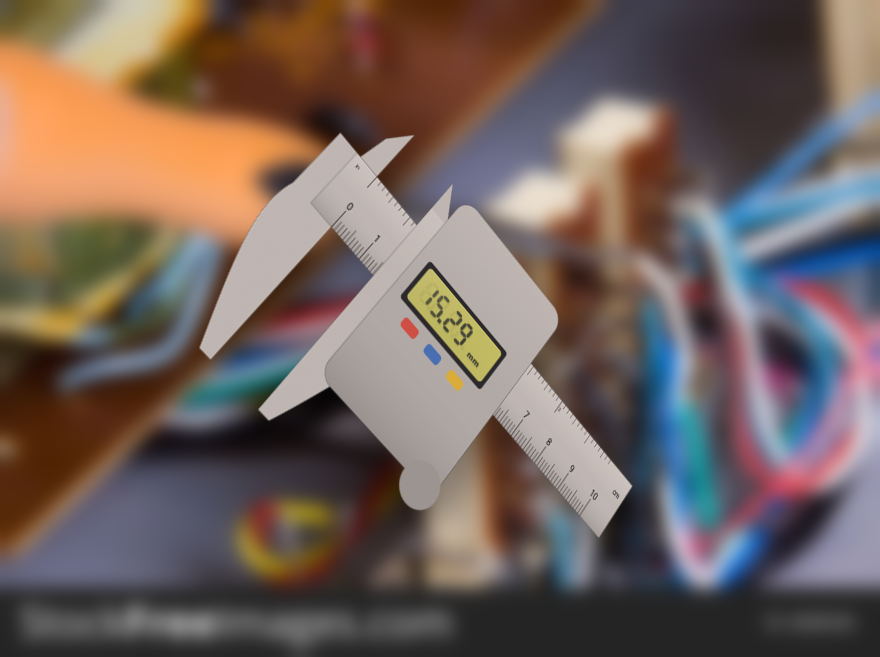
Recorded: 15.29mm
